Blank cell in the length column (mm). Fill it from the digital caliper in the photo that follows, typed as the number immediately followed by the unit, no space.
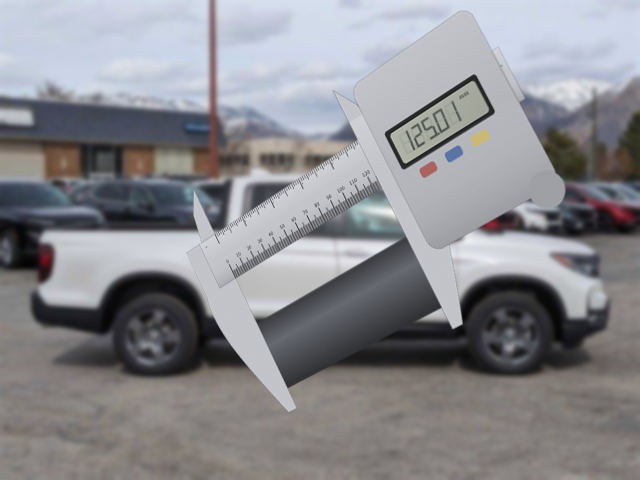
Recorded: 125.01mm
